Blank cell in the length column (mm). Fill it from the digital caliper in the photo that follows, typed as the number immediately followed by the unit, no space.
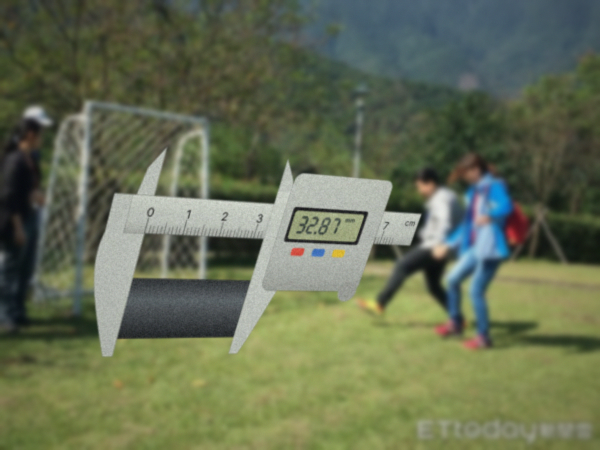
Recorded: 32.87mm
